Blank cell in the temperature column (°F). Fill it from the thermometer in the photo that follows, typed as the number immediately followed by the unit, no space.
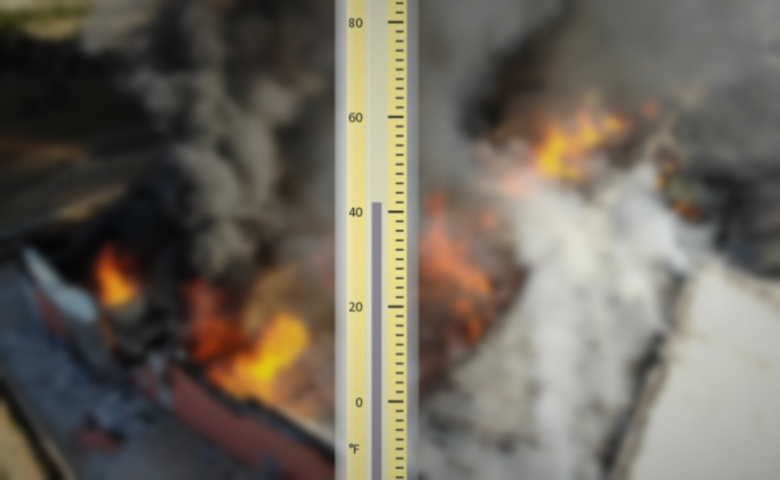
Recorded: 42°F
